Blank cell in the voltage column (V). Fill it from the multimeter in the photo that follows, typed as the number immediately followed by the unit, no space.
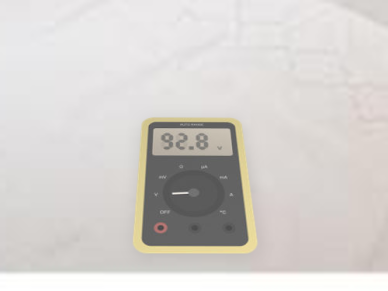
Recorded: 92.8V
